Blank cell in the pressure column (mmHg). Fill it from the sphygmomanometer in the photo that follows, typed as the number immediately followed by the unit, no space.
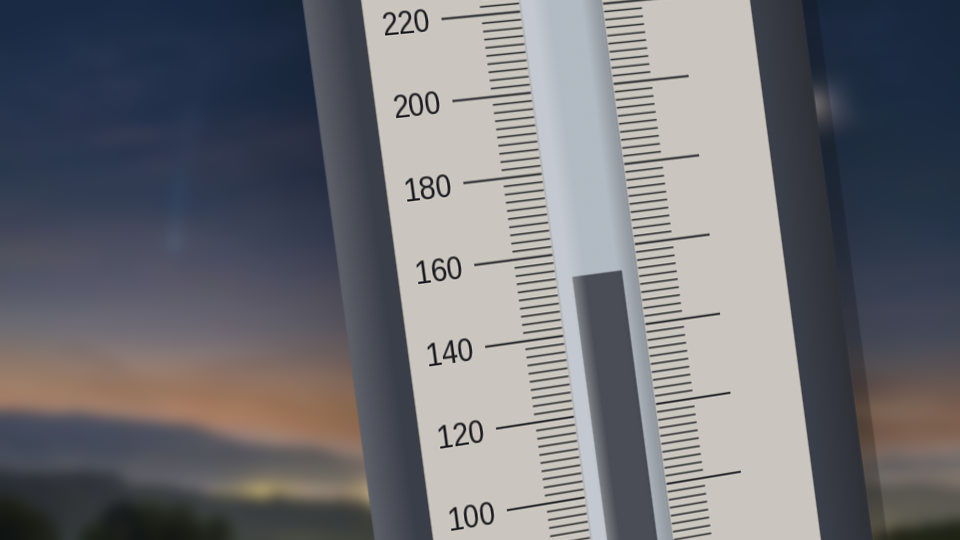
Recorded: 154mmHg
